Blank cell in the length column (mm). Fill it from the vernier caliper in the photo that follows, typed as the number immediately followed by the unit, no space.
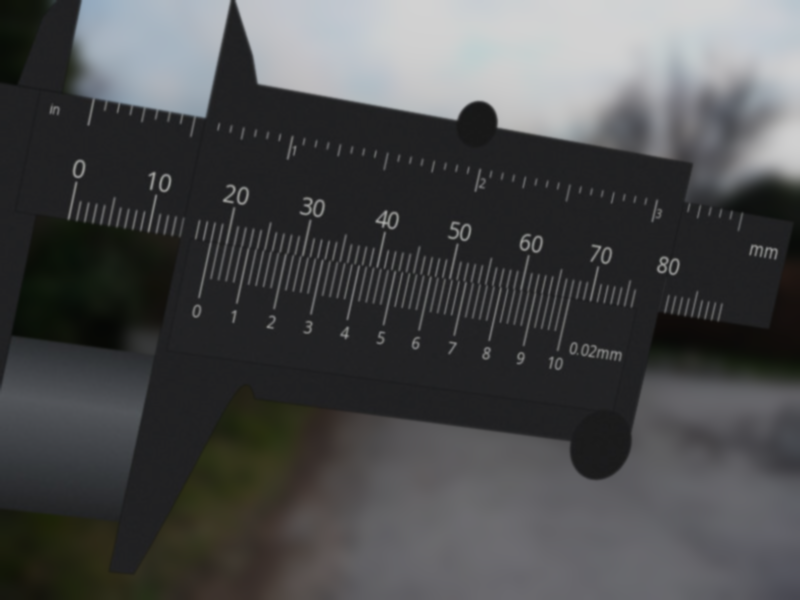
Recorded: 18.0mm
